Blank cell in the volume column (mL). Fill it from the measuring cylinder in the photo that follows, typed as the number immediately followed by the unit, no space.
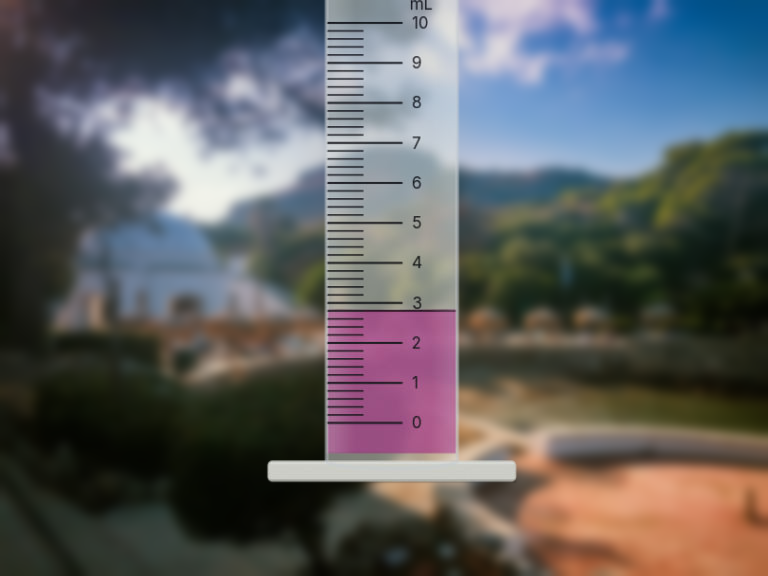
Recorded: 2.8mL
